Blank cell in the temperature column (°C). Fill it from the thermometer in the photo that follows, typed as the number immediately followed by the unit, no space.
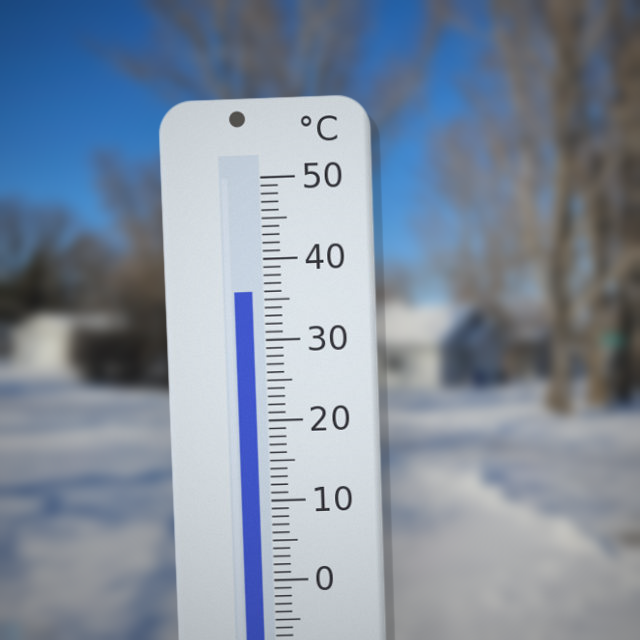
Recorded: 36°C
